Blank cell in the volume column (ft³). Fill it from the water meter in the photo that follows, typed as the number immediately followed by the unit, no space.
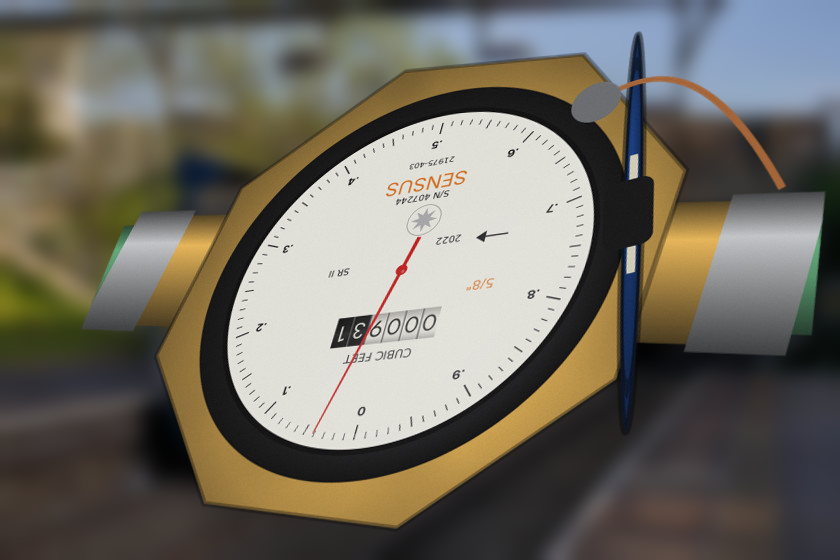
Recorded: 931.04ft³
